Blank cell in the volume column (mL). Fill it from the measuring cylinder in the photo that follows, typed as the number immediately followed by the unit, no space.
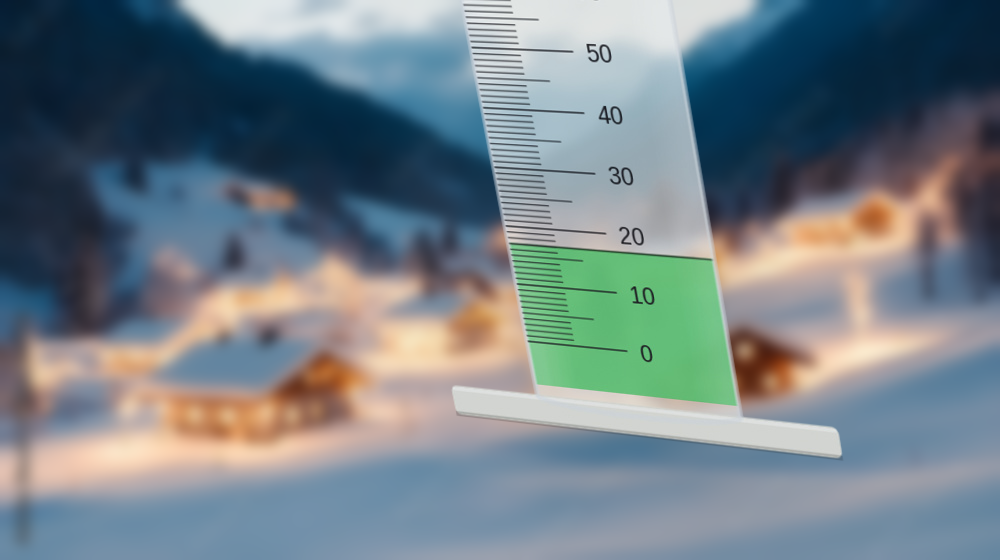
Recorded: 17mL
